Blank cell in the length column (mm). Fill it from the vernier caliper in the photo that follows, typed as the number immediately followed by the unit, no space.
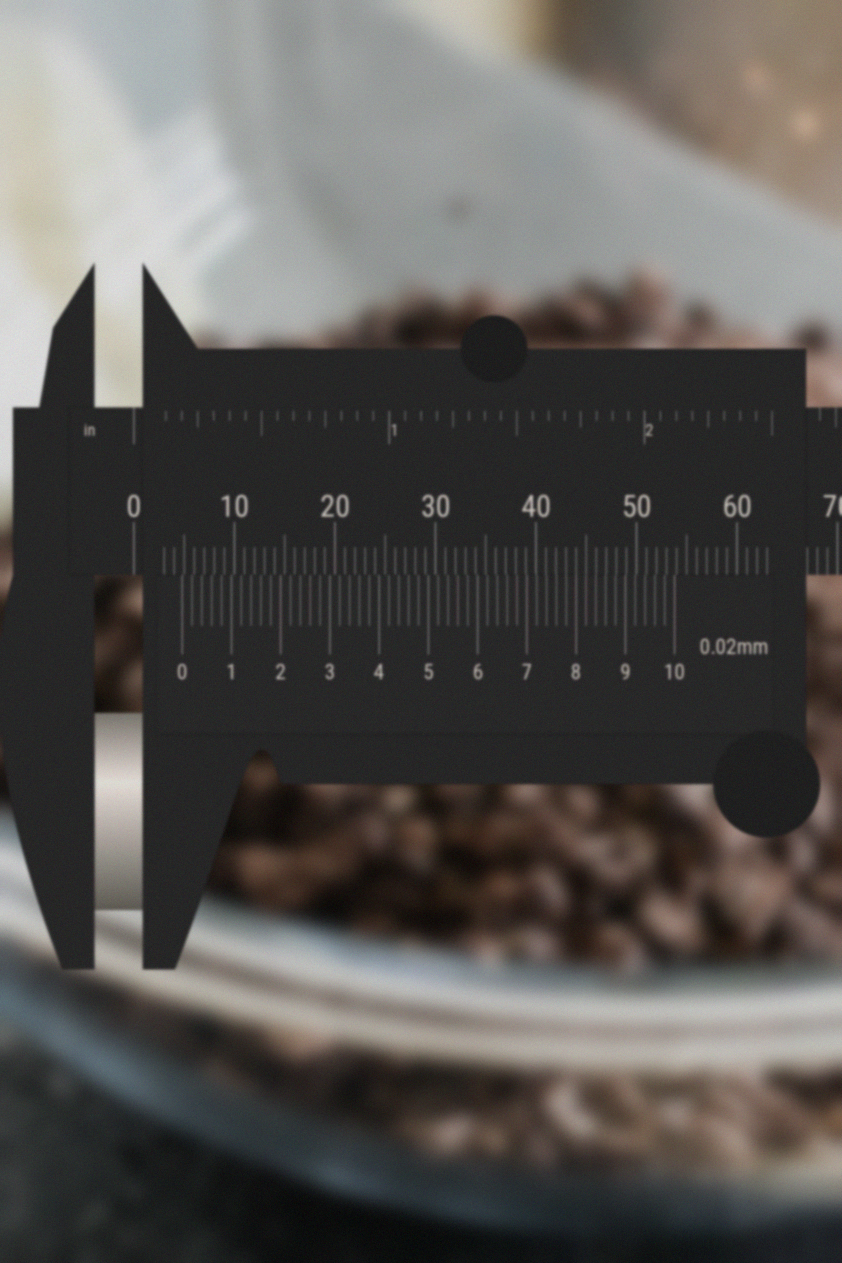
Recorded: 4.8mm
